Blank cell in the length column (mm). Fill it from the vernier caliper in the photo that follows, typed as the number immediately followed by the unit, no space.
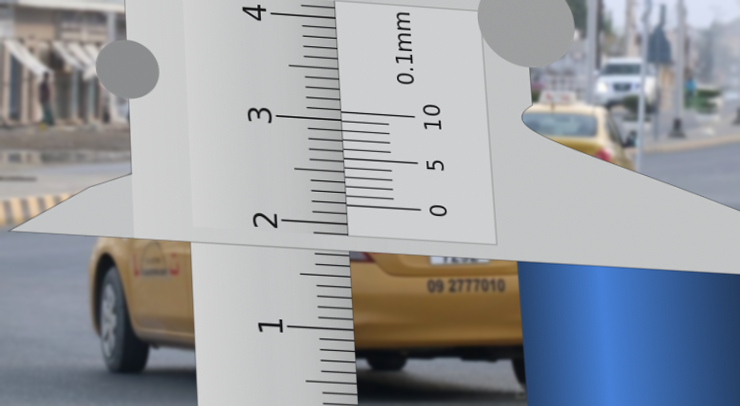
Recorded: 21.8mm
